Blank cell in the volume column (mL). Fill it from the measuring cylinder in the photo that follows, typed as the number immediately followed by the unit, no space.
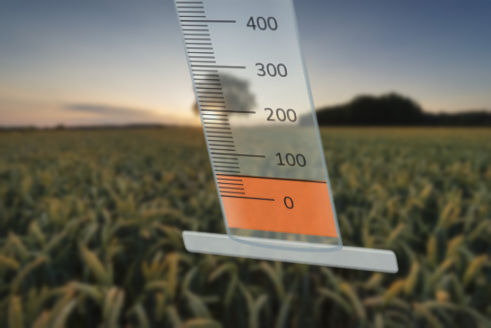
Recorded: 50mL
